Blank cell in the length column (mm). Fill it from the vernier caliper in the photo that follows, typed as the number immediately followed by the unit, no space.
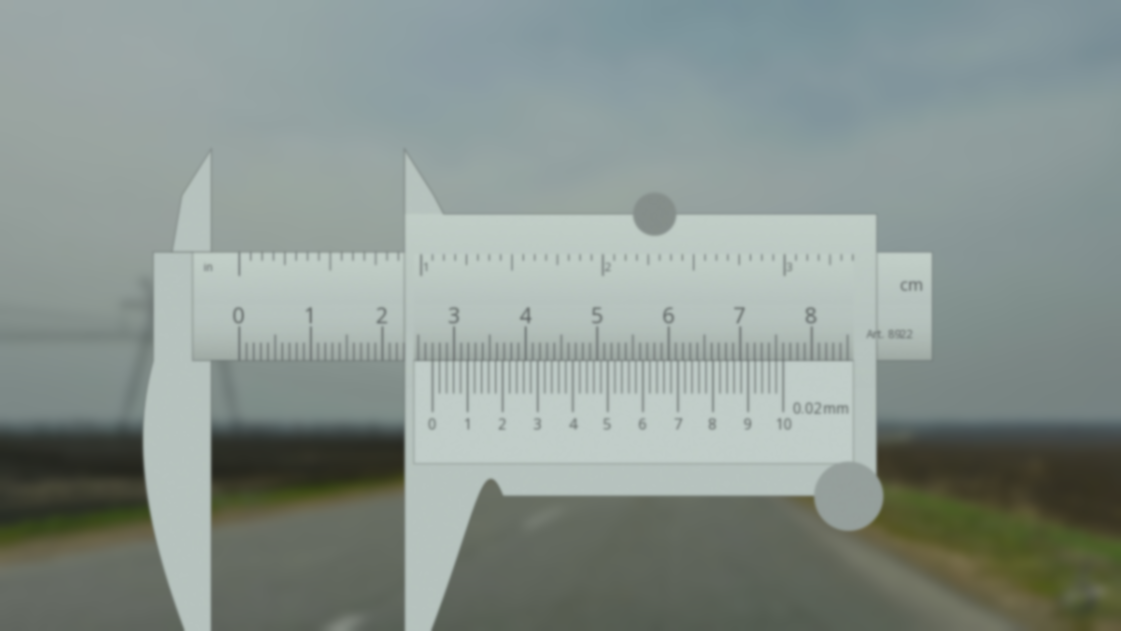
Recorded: 27.0mm
